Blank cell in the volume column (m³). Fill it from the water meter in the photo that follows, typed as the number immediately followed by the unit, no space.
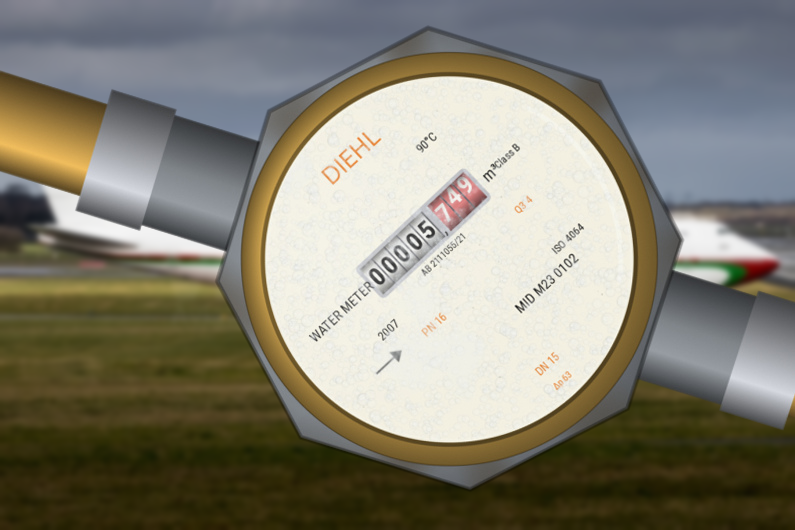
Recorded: 5.749m³
